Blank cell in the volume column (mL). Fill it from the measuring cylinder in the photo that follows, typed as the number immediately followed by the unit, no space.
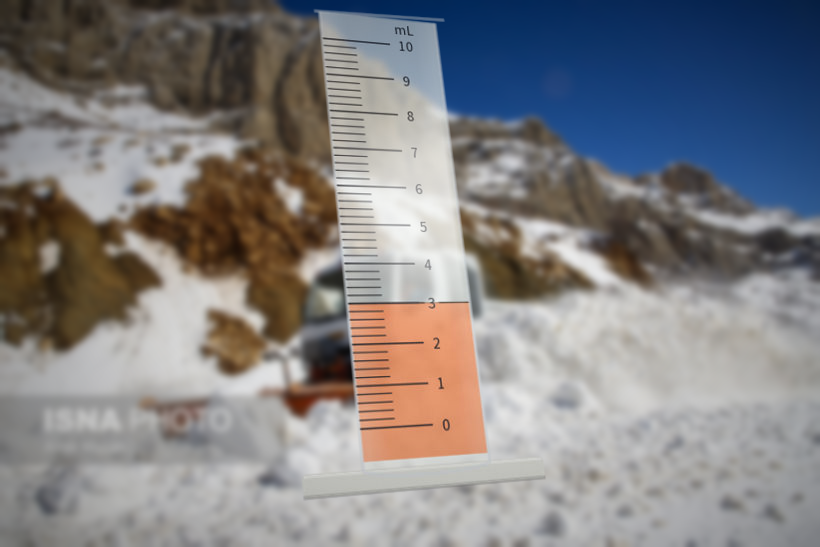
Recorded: 3mL
